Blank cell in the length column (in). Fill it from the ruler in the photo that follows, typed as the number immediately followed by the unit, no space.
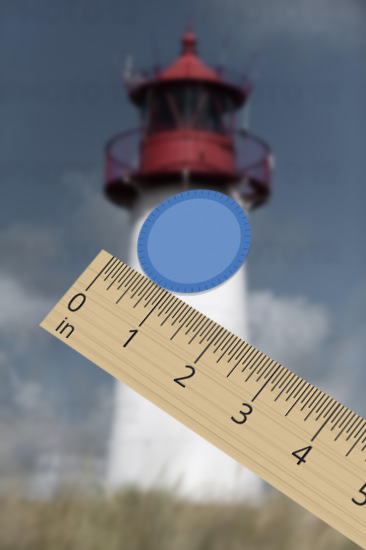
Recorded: 1.625in
